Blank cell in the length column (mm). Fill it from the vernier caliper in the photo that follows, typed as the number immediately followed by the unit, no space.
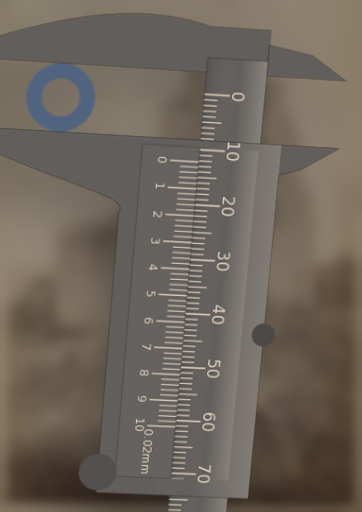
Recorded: 12.2mm
